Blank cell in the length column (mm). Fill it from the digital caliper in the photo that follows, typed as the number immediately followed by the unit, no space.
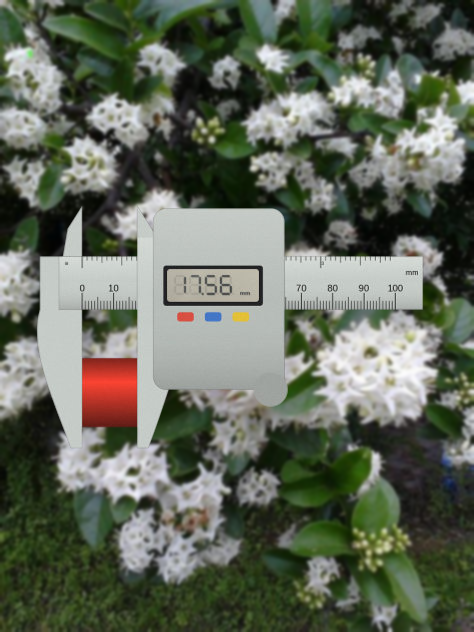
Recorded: 17.56mm
